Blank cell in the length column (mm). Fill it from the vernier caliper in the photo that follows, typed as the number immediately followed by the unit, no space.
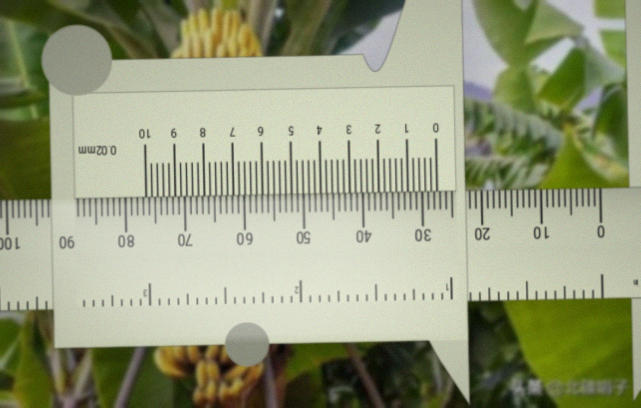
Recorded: 27.5mm
